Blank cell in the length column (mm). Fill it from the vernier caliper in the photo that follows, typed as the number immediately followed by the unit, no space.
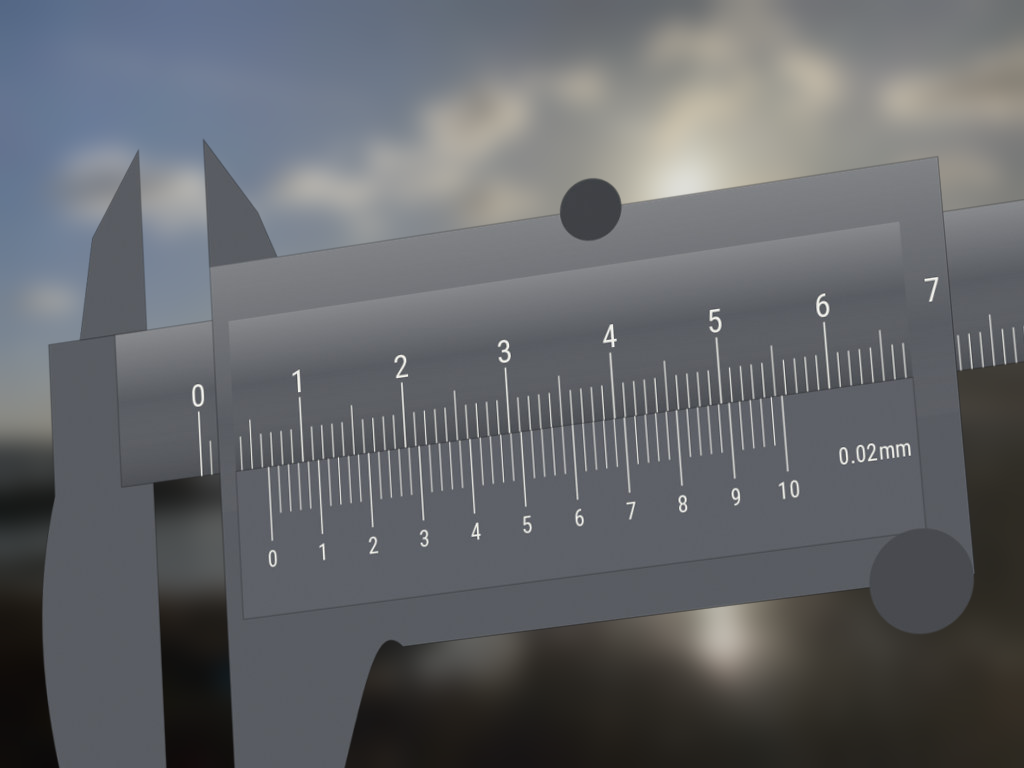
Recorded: 6.6mm
